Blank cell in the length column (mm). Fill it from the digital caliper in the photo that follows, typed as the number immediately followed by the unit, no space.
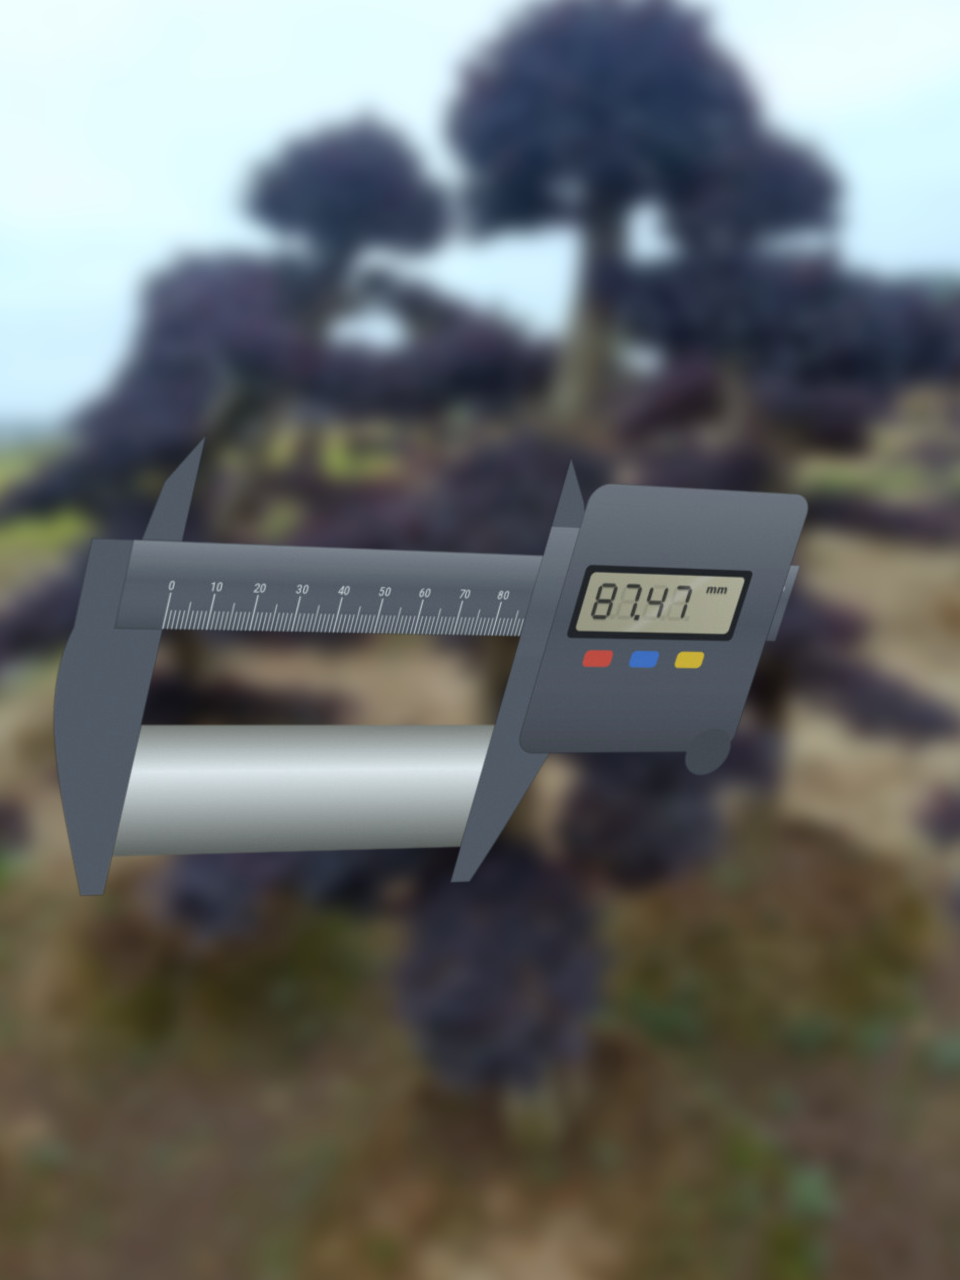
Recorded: 87.47mm
